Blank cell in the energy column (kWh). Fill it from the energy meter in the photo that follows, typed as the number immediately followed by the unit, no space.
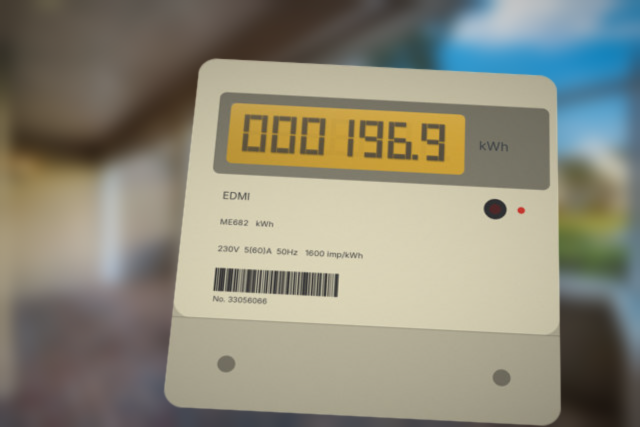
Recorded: 196.9kWh
